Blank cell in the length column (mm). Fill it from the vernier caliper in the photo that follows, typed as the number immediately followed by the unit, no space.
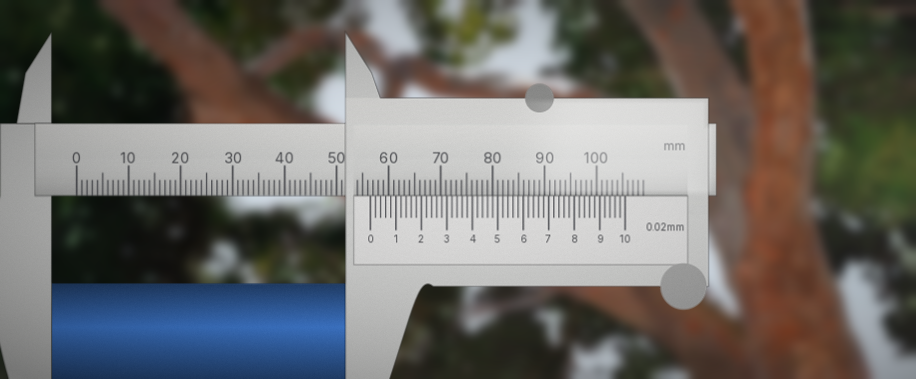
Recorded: 56.5mm
